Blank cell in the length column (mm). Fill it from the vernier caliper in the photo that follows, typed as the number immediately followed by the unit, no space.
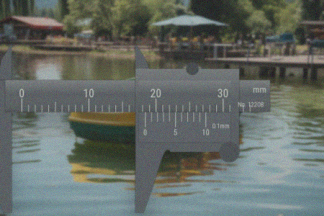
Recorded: 18.4mm
